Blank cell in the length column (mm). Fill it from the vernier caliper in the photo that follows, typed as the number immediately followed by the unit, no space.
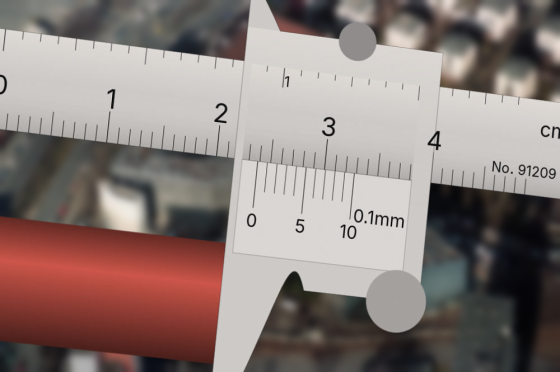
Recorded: 23.8mm
